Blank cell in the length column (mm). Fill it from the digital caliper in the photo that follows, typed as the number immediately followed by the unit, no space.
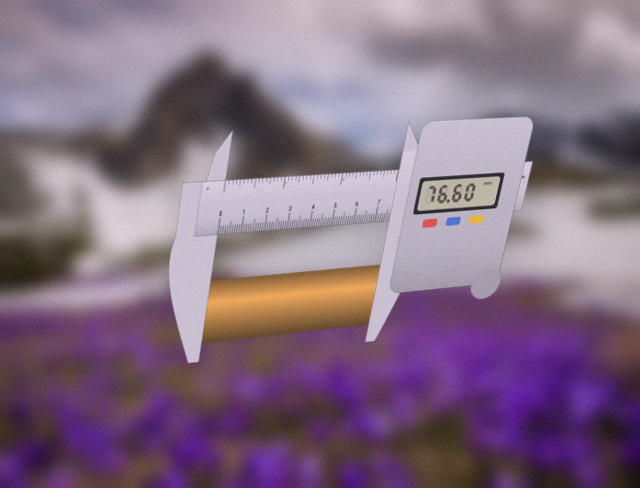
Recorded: 76.60mm
